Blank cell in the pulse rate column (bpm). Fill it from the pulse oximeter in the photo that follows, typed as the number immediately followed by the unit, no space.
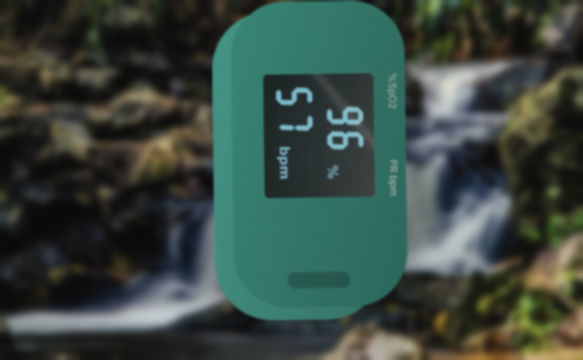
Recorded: 57bpm
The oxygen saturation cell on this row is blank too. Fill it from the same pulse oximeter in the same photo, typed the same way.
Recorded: 96%
